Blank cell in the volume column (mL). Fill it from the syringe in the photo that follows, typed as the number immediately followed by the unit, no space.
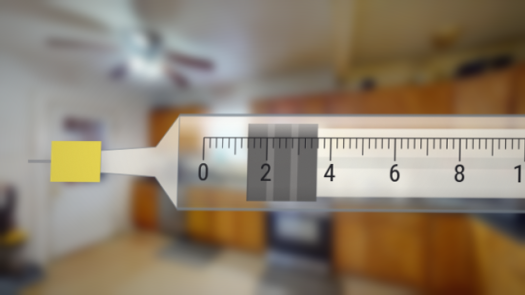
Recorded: 1.4mL
